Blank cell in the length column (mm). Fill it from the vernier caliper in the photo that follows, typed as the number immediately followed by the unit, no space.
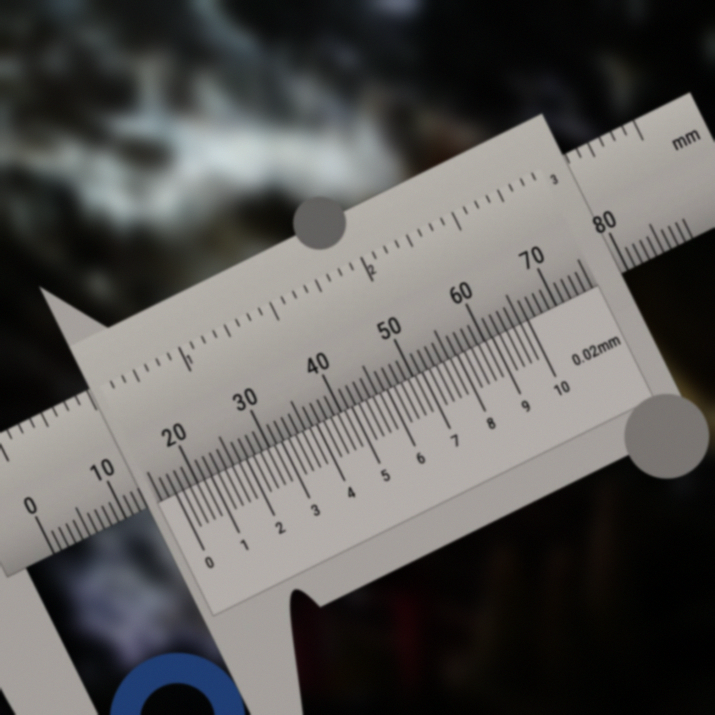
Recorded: 17.0mm
